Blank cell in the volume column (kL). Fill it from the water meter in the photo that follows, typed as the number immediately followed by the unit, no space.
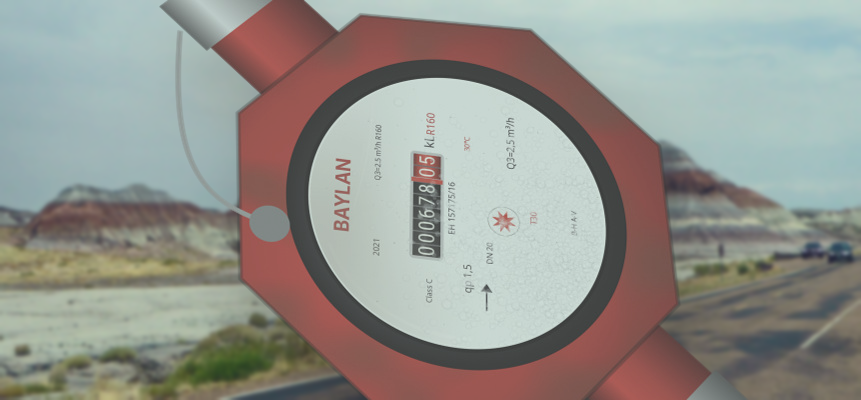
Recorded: 678.05kL
